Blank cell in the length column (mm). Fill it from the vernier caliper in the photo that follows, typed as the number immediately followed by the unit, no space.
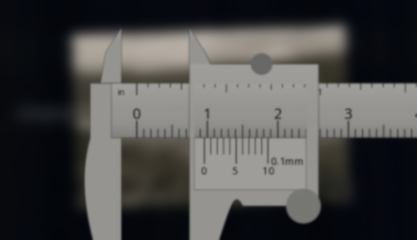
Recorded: 9.6mm
